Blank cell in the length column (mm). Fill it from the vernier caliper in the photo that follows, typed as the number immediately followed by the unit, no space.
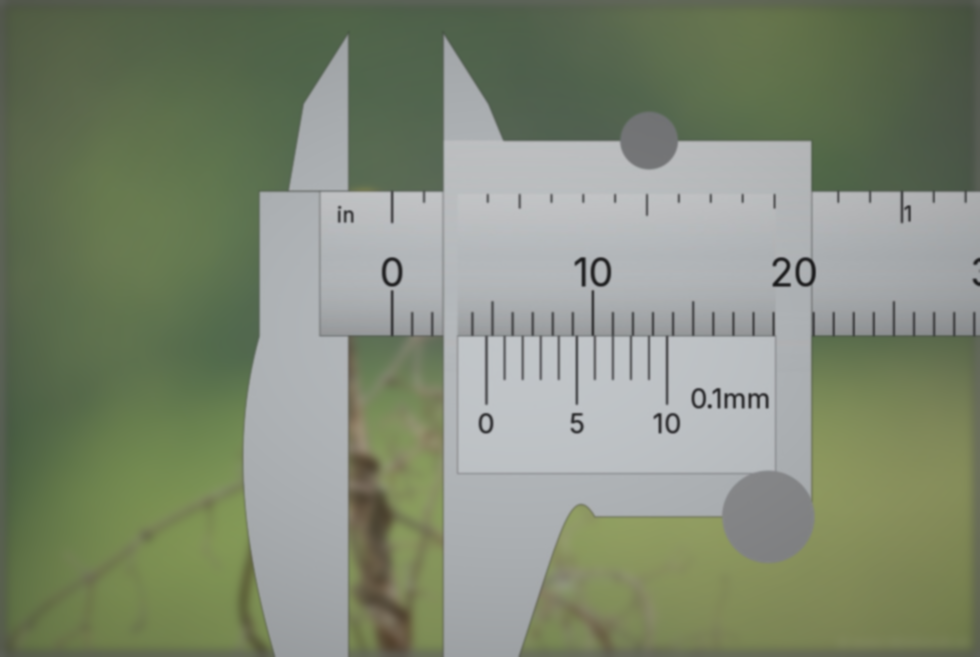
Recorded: 4.7mm
